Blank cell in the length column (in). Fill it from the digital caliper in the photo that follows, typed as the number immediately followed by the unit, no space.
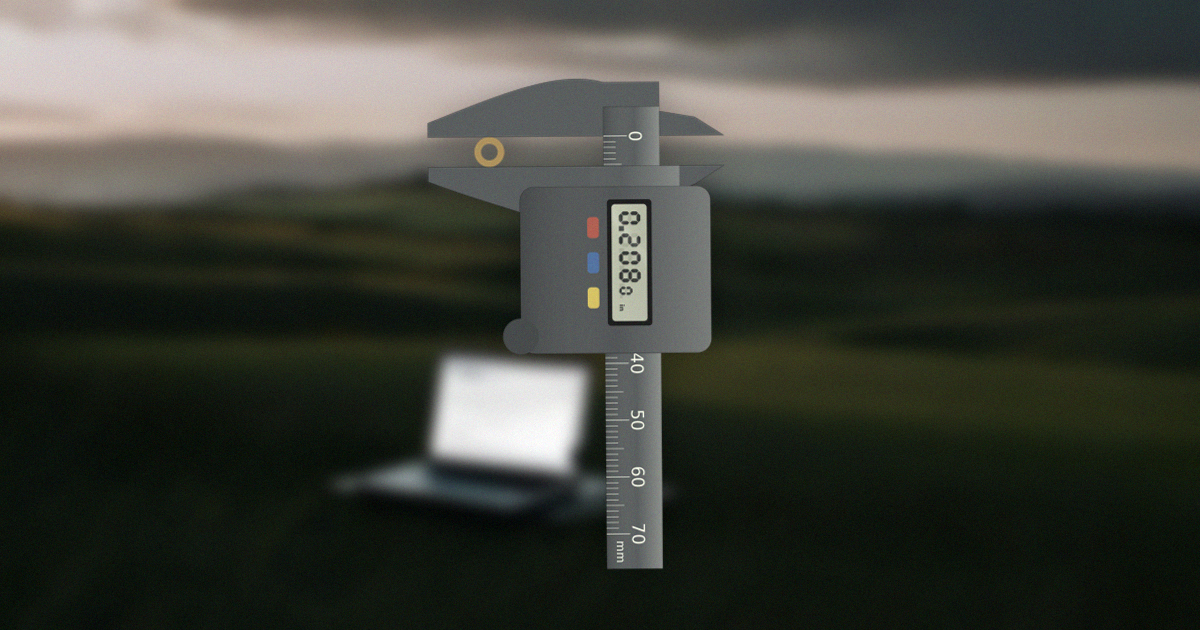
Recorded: 0.2080in
